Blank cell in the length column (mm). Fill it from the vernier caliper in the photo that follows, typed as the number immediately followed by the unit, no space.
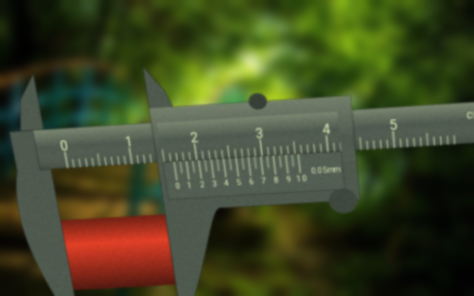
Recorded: 16.5mm
